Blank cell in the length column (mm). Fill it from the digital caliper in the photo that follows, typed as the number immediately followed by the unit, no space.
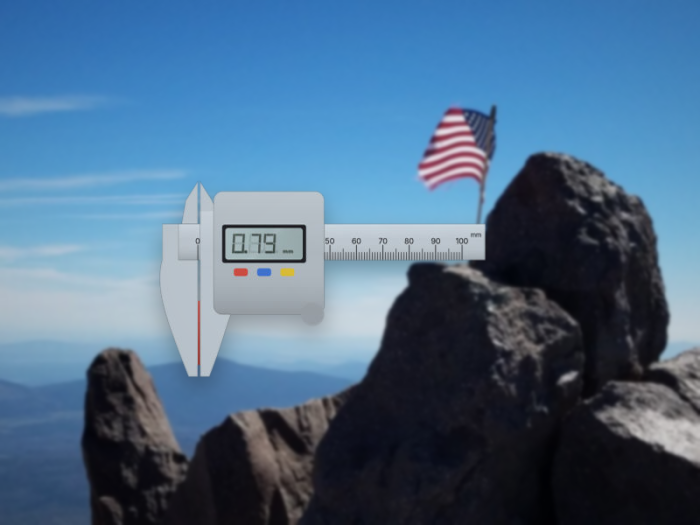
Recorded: 0.79mm
